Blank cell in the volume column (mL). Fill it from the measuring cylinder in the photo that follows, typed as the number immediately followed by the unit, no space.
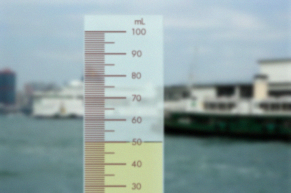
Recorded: 50mL
